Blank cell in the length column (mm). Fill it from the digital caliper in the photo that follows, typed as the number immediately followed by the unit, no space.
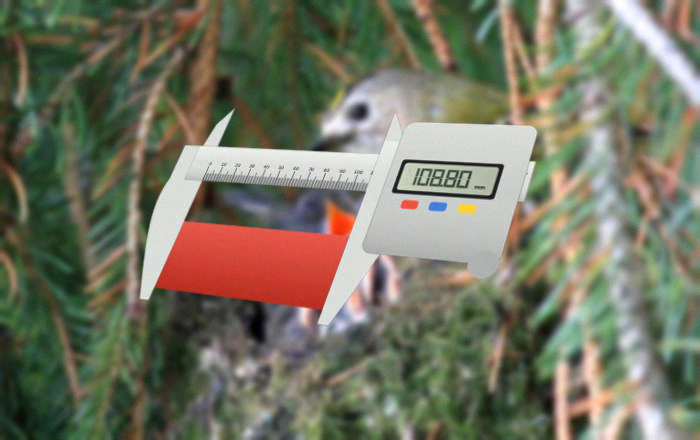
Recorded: 108.80mm
